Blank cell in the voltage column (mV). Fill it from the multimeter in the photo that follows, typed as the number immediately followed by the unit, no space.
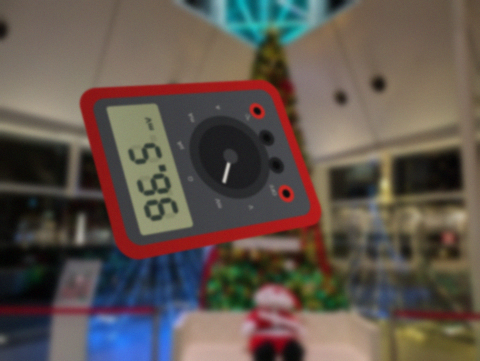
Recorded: 96.5mV
